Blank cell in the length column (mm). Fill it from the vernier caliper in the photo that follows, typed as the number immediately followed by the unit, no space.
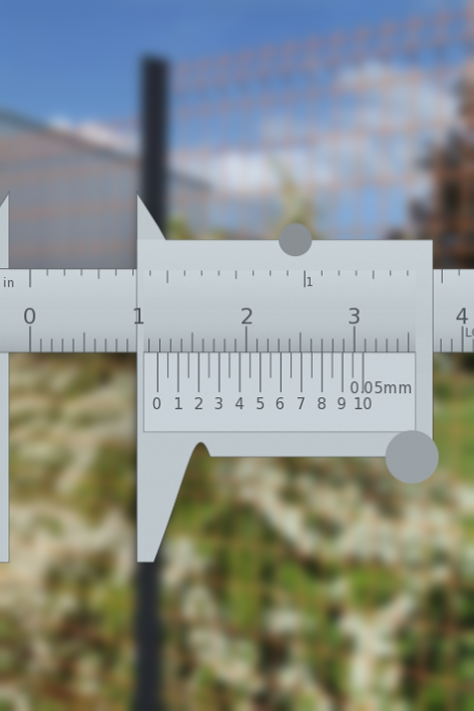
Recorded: 11.8mm
